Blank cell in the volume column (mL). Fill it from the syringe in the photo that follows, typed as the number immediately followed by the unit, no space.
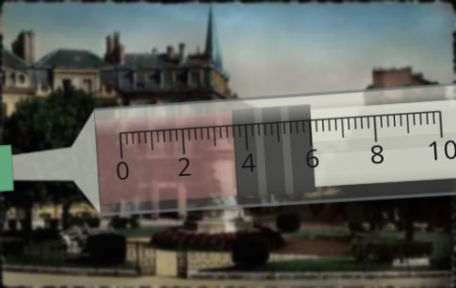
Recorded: 3.6mL
